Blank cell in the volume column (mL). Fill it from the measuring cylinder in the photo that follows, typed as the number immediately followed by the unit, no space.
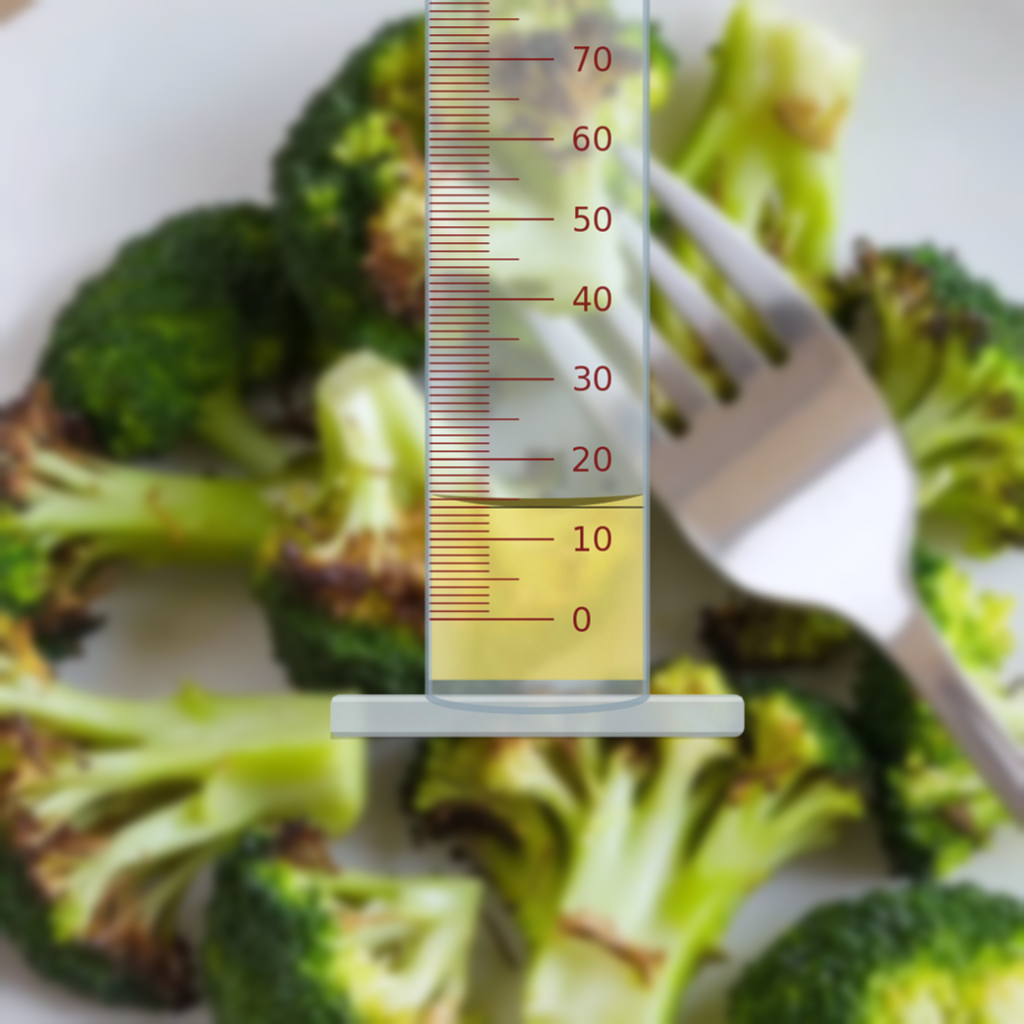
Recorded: 14mL
